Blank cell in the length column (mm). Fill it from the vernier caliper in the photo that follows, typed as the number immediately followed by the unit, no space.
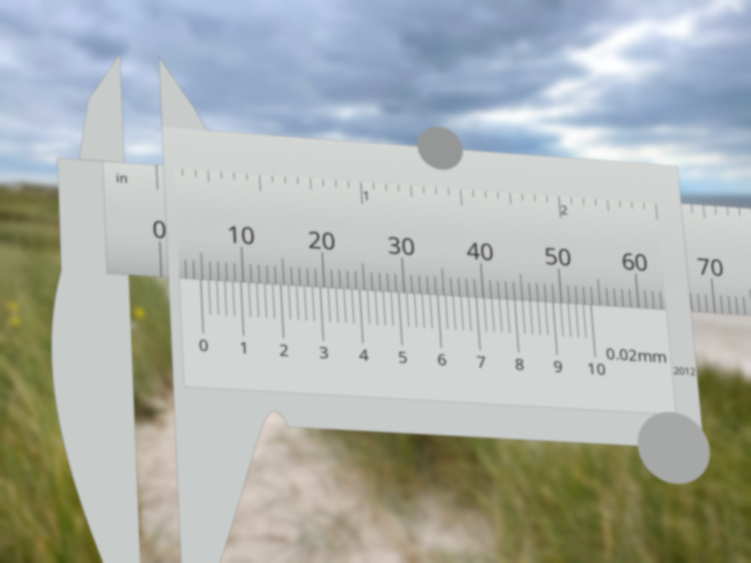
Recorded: 4.8mm
